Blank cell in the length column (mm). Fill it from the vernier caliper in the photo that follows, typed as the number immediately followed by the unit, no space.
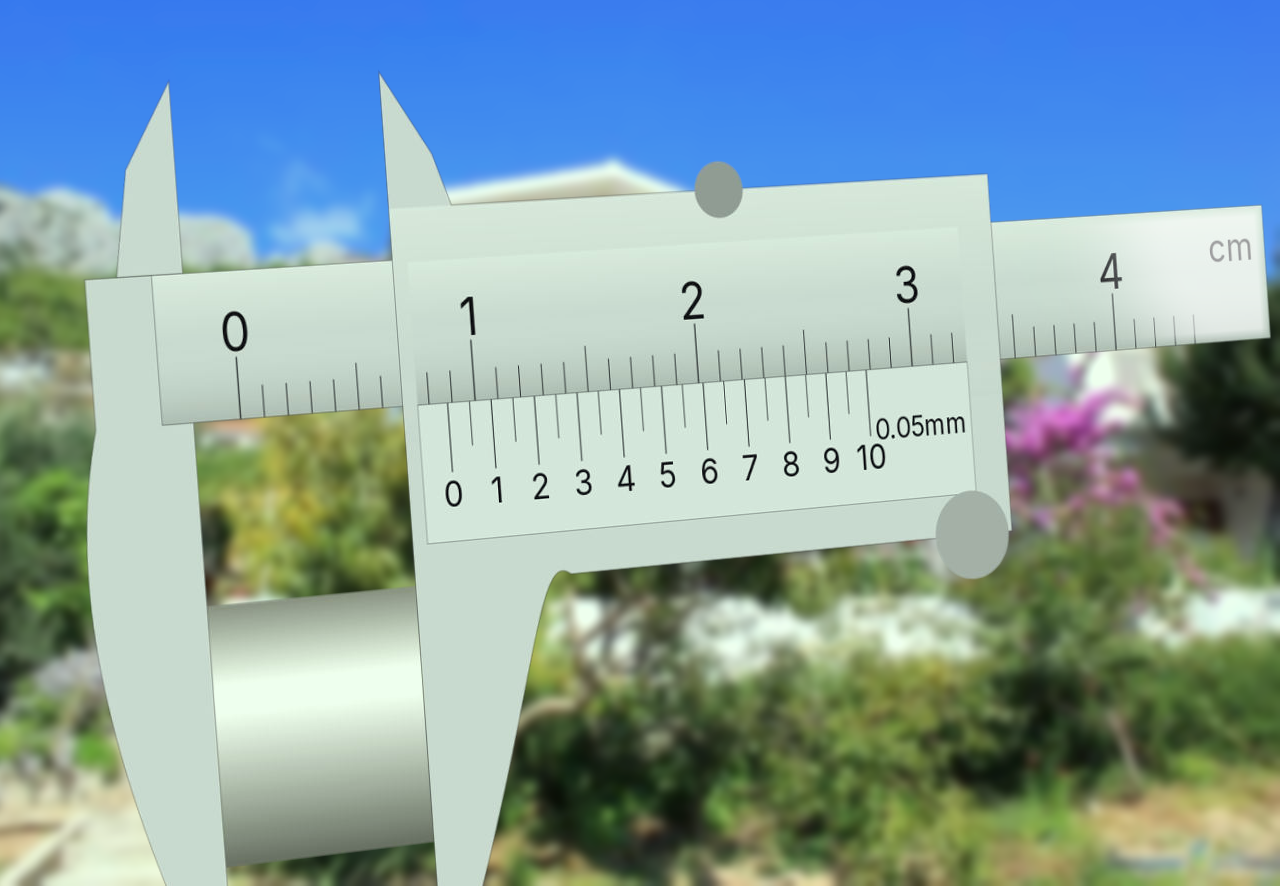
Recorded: 8.8mm
